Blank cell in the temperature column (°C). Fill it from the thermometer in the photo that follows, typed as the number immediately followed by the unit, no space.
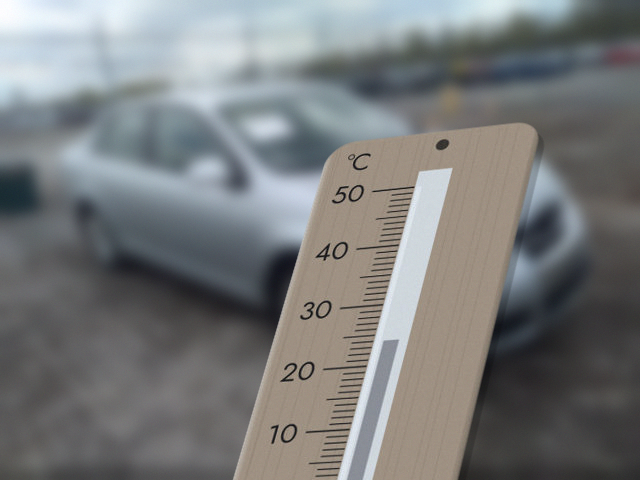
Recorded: 24°C
